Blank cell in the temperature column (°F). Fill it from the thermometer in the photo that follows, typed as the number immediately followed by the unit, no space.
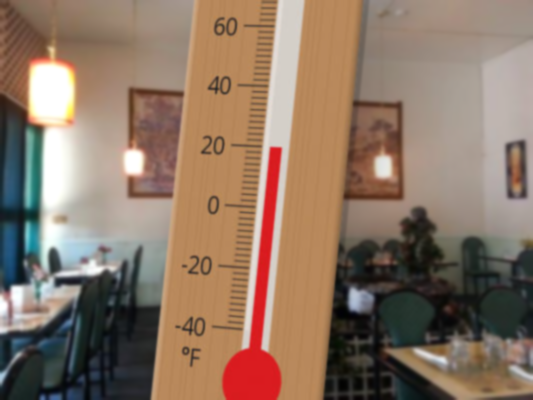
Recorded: 20°F
